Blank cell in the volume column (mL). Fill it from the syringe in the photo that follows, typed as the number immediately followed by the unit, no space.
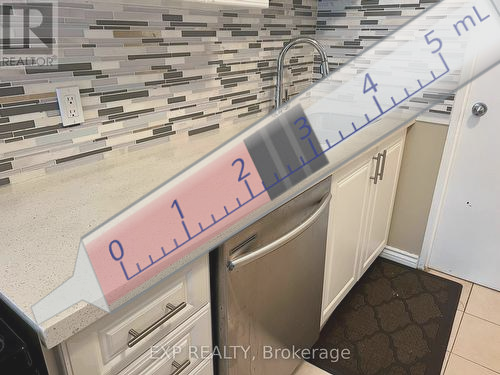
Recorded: 2.2mL
